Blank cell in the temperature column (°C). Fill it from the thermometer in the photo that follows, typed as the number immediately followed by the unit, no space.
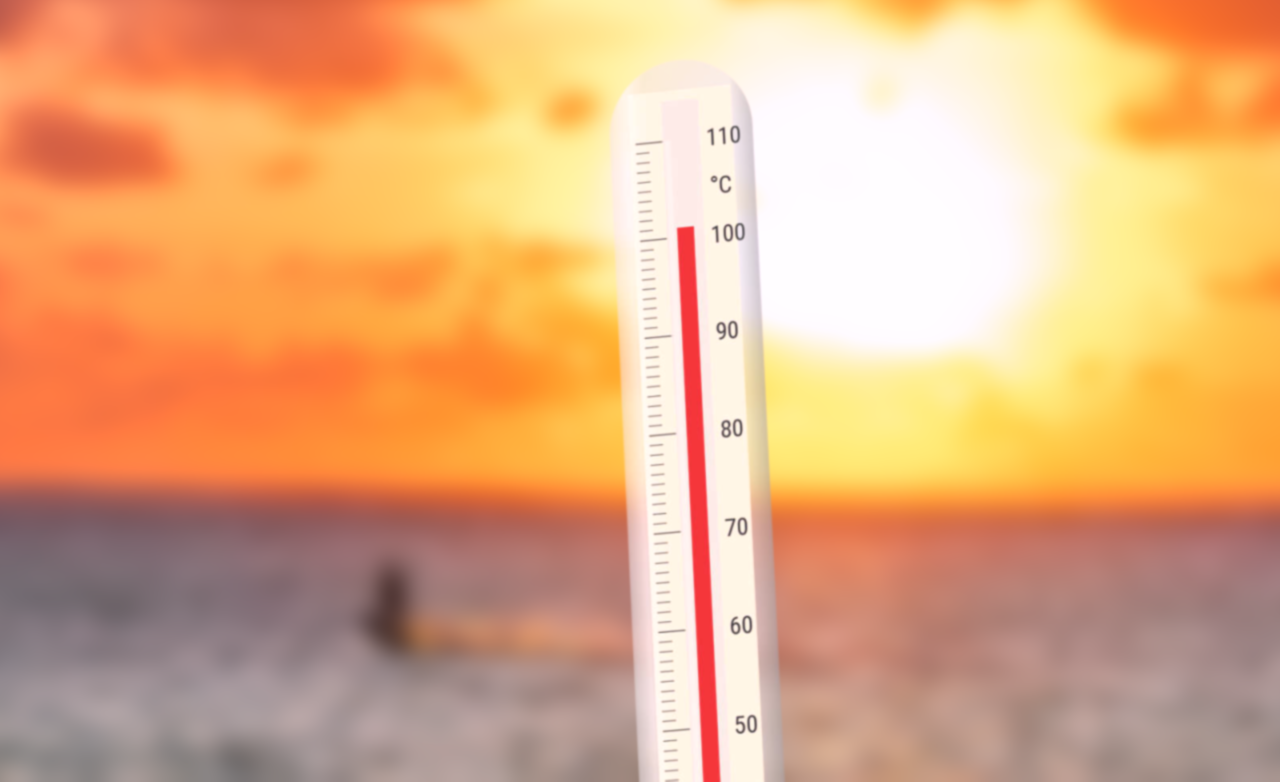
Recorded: 101°C
